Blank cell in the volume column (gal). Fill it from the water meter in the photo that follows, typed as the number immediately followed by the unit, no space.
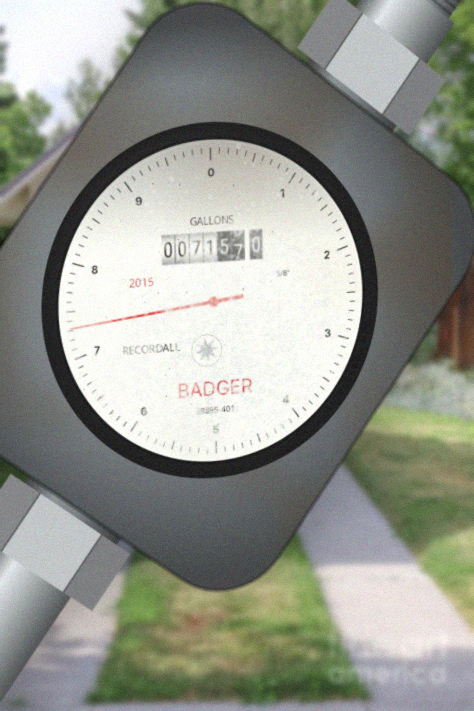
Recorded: 71567.3gal
